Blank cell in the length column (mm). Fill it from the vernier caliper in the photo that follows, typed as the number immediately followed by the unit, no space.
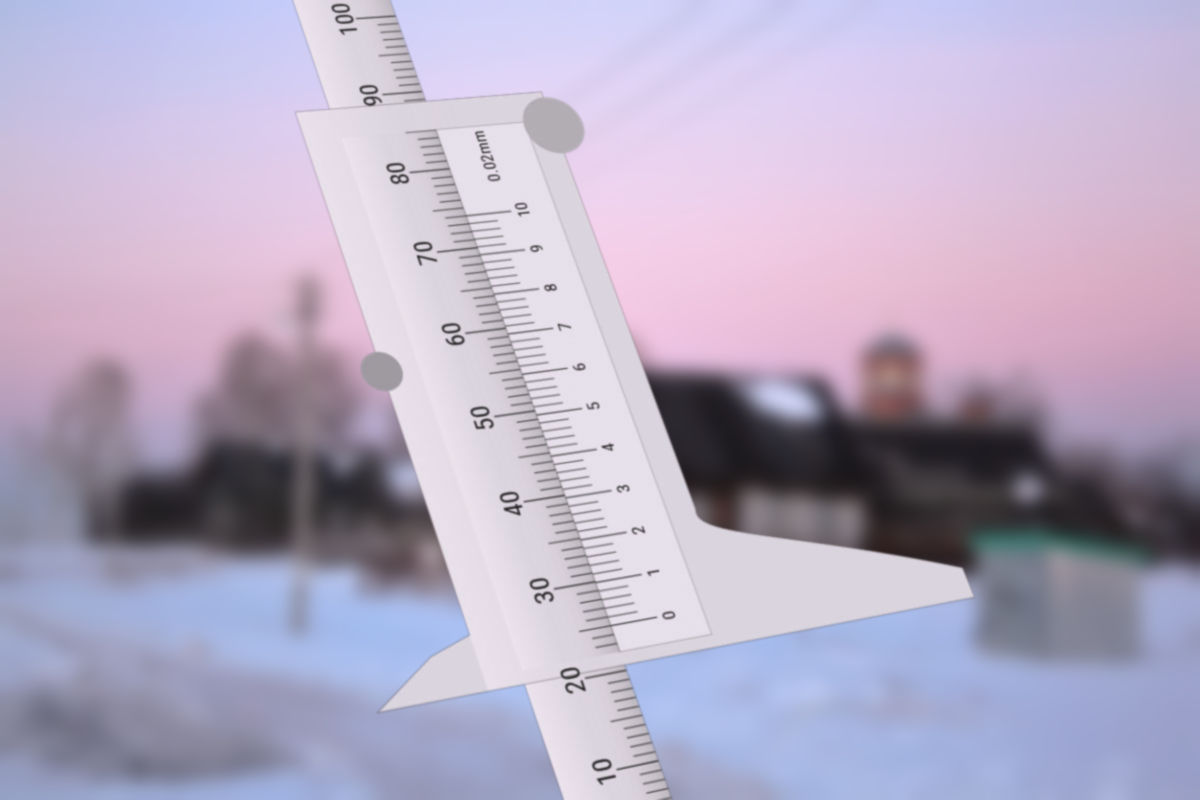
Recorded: 25.0mm
